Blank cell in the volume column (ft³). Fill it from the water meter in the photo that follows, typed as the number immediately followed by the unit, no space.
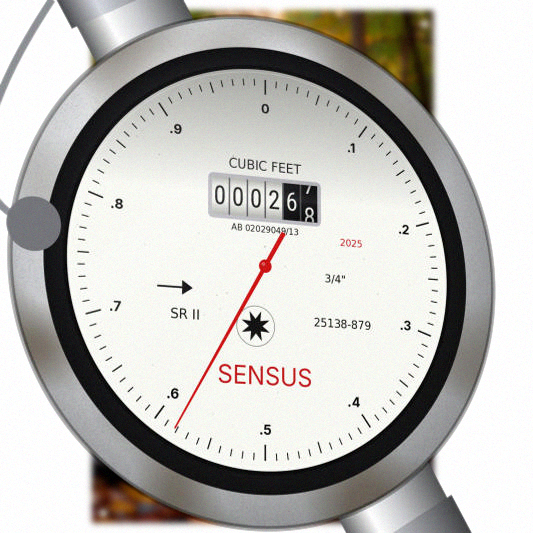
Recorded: 267.58ft³
